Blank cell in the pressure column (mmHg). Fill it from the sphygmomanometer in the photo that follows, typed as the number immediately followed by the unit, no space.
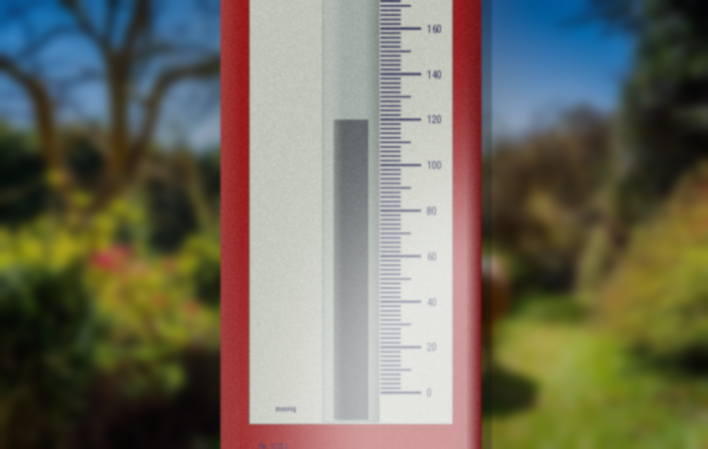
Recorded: 120mmHg
